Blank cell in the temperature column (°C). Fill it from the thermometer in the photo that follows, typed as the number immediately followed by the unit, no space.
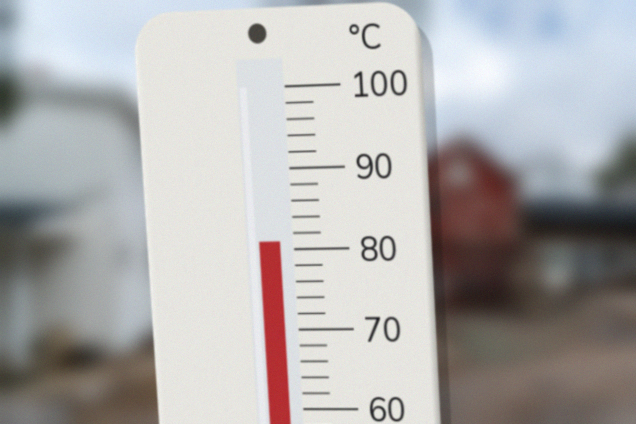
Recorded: 81°C
